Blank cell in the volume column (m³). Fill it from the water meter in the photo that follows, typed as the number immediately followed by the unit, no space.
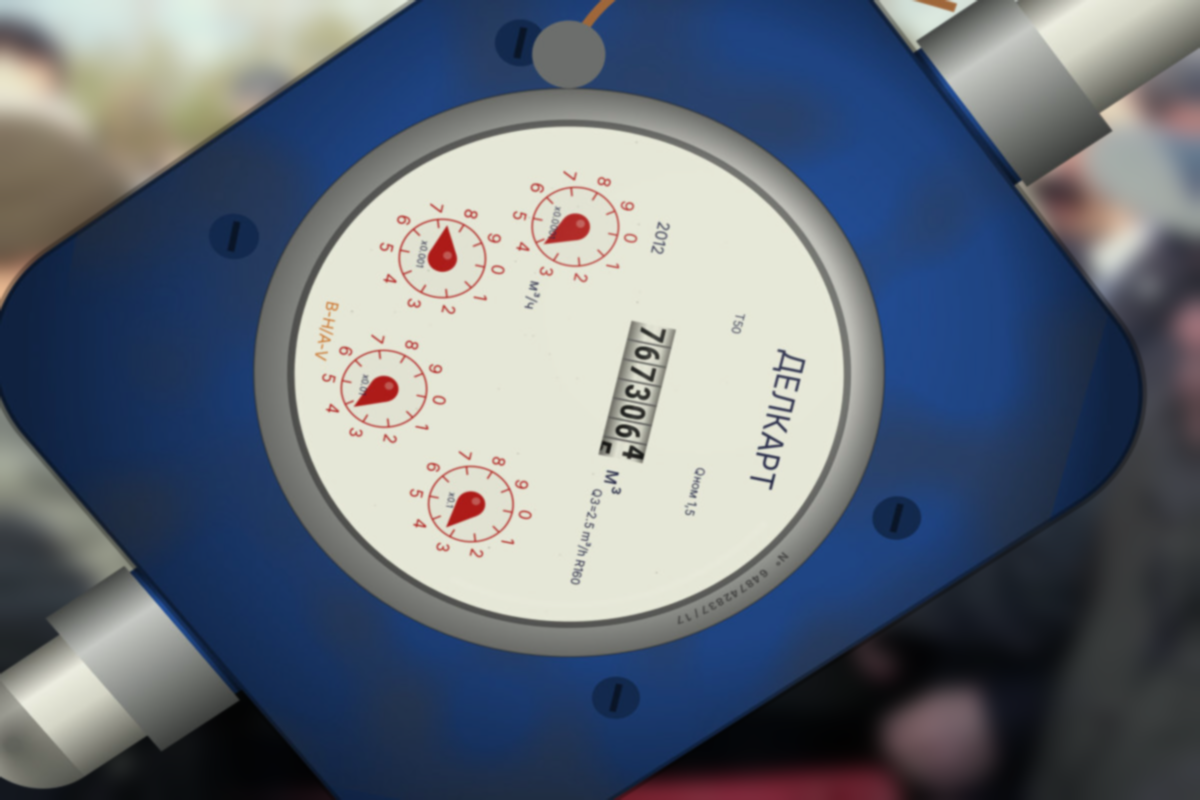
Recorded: 7673064.3373m³
